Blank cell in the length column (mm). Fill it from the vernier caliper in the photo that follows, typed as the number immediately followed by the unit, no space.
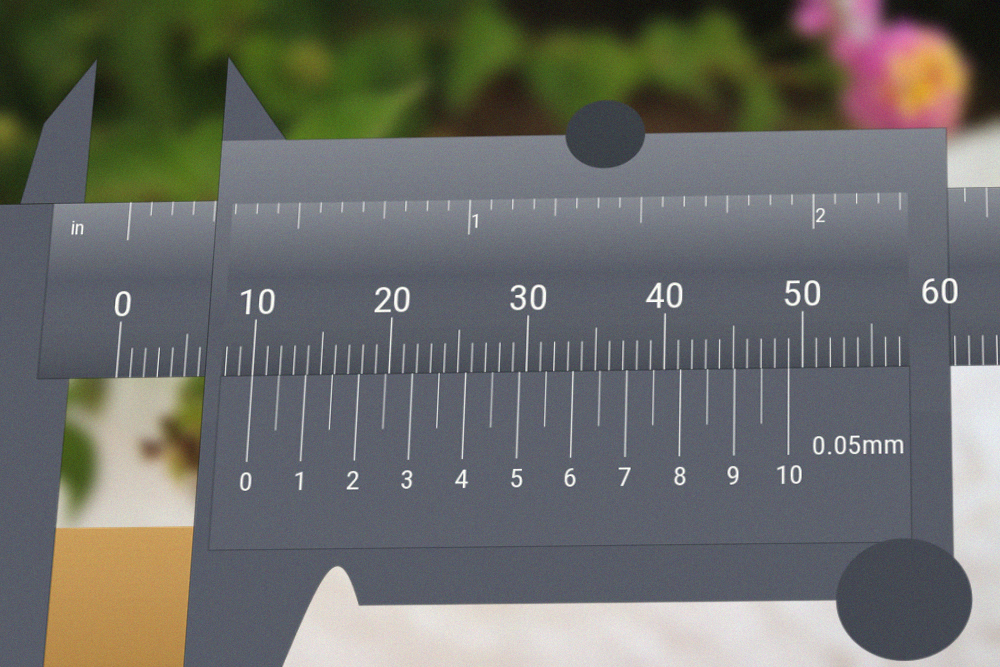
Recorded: 10.0mm
